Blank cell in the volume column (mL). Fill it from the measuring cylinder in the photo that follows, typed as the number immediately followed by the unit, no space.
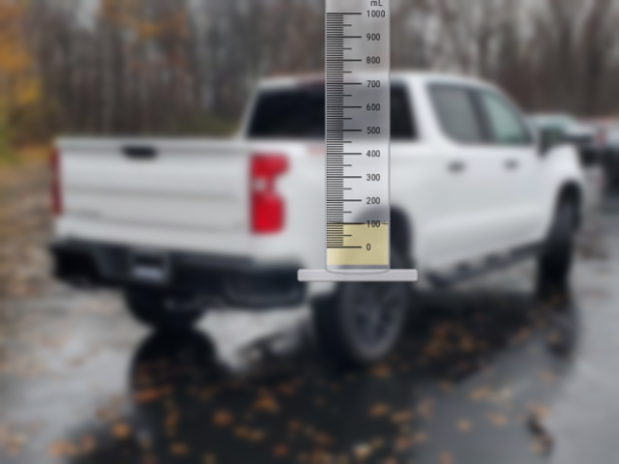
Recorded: 100mL
